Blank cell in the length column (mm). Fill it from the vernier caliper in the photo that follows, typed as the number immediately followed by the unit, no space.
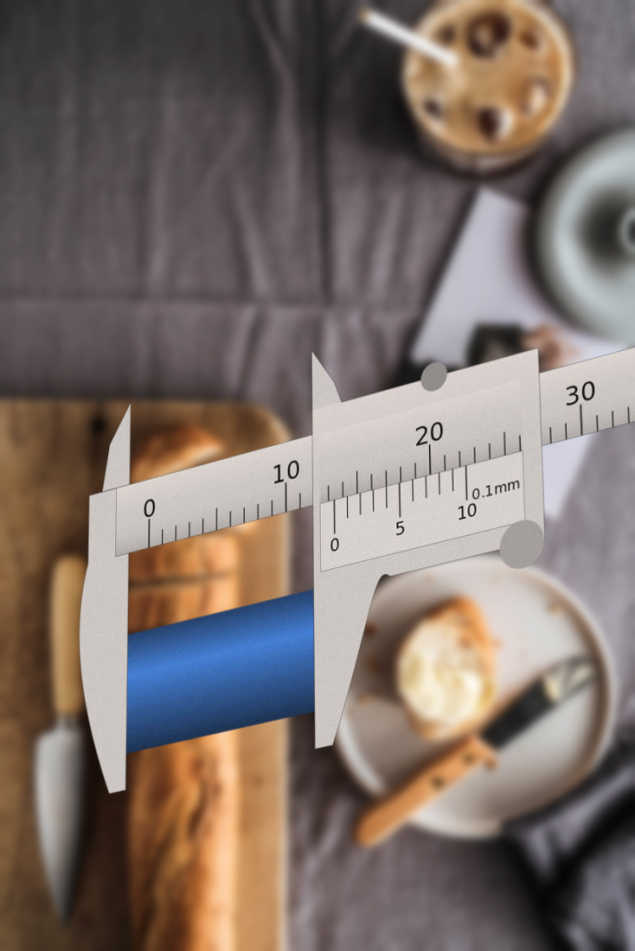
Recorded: 13.4mm
